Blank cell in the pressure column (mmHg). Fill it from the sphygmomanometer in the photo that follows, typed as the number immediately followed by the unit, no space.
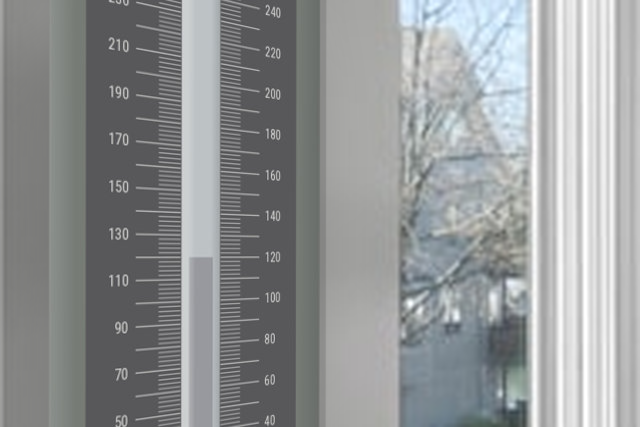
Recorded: 120mmHg
